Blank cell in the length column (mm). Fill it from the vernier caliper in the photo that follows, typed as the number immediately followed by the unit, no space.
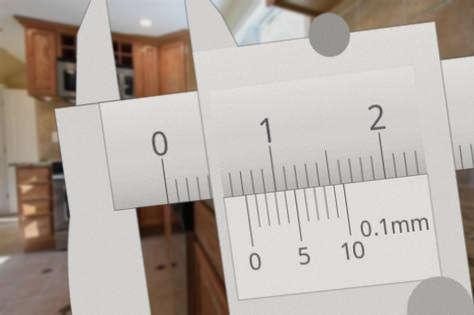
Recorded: 7.2mm
